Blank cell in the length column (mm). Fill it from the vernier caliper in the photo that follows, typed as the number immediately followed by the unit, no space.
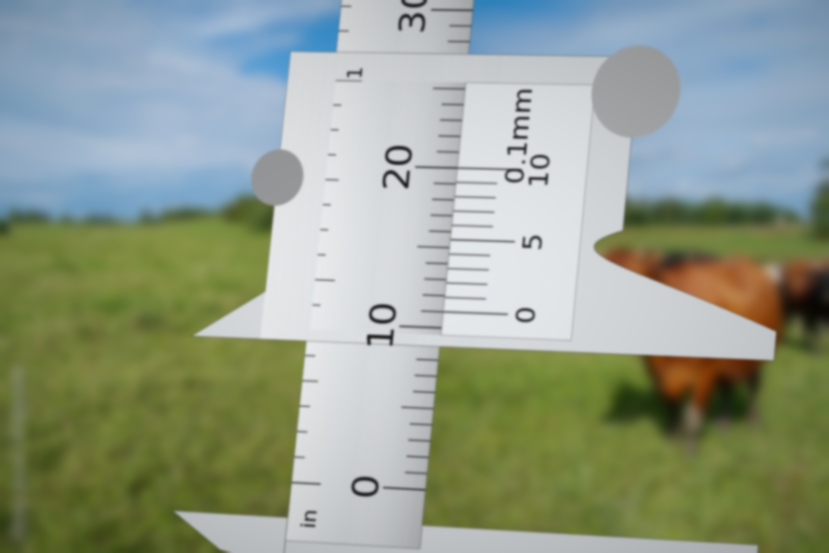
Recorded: 11.0mm
